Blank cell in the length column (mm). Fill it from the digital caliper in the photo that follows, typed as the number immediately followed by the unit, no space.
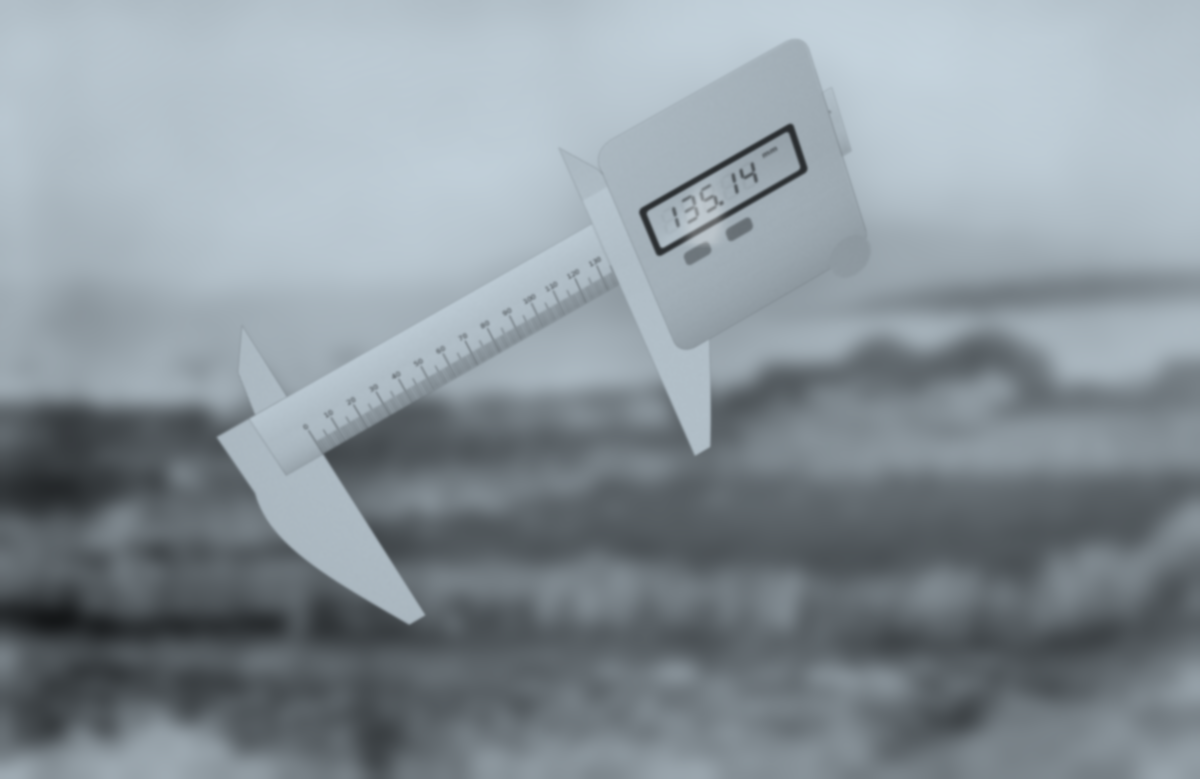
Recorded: 135.14mm
